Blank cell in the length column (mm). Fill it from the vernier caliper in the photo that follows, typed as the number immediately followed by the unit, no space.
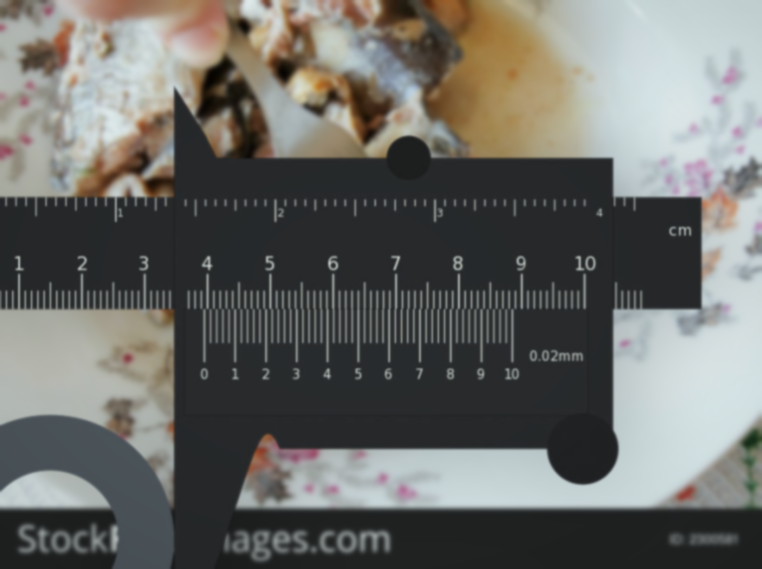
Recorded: 39.5mm
